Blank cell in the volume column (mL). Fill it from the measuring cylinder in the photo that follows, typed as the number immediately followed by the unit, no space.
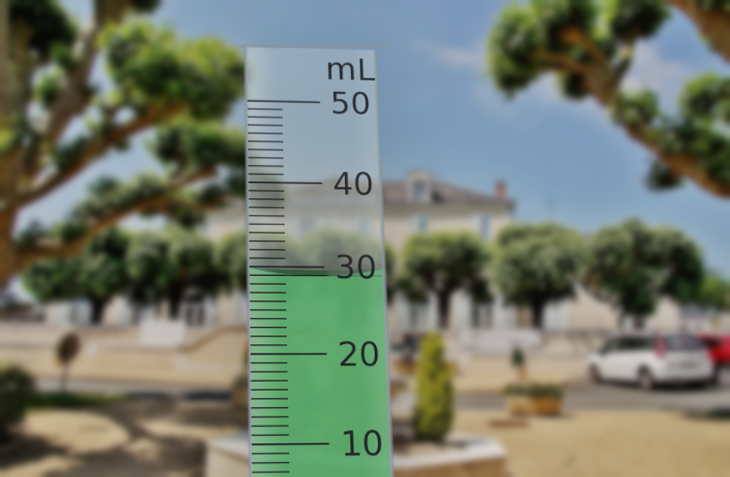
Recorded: 29mL
